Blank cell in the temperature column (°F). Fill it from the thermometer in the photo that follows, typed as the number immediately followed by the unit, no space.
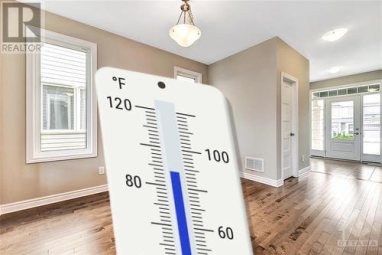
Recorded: 88°F
